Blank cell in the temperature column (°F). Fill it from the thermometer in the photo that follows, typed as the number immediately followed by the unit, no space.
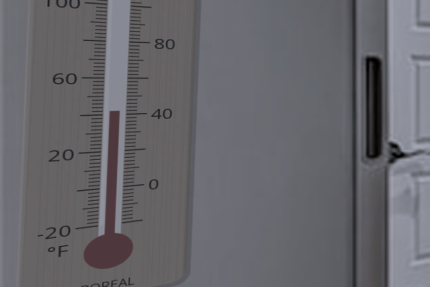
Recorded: 42°F
